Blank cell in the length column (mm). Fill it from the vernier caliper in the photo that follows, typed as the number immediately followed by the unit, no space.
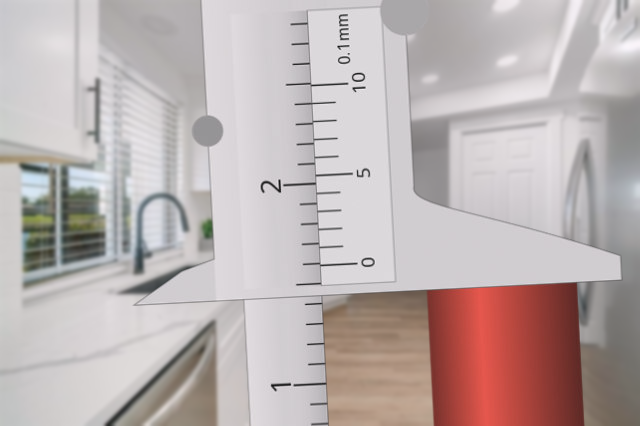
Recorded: 15.9mm
